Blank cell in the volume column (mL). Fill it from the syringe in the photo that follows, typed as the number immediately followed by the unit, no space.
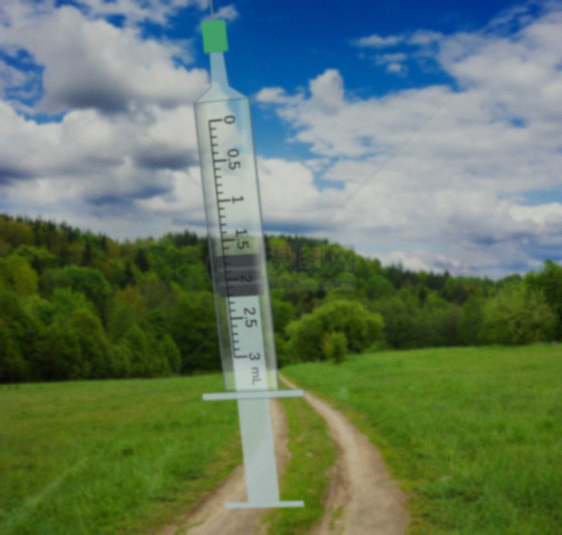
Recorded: 1.7mL
